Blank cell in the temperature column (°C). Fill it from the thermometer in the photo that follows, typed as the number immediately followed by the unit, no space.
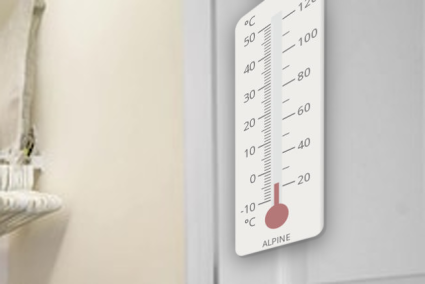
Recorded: -5°C
